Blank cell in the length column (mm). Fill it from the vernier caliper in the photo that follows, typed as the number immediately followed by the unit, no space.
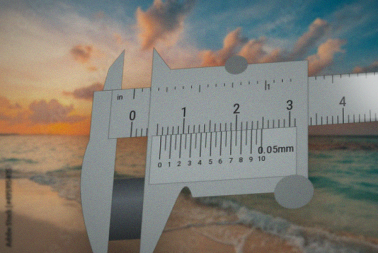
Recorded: 5.8mm
